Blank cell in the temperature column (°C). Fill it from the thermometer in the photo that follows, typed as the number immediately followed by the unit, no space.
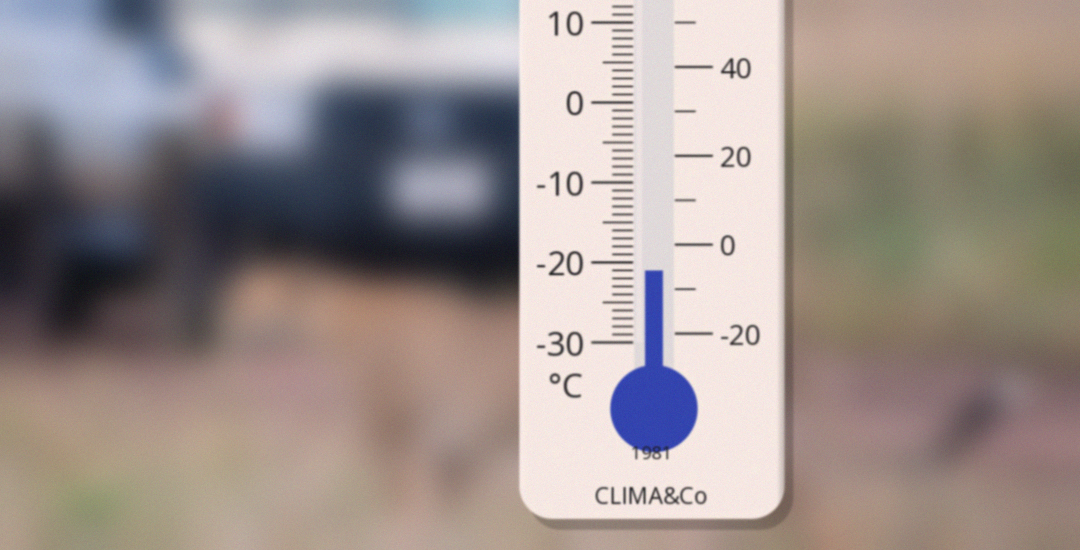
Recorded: -21°C
